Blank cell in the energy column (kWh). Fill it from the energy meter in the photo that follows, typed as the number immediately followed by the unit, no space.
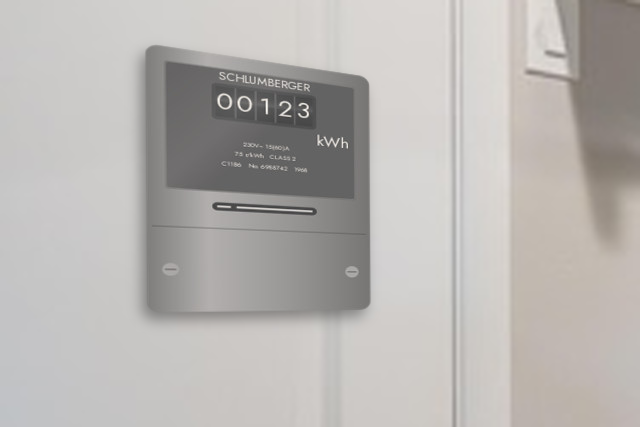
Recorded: 123kWh
